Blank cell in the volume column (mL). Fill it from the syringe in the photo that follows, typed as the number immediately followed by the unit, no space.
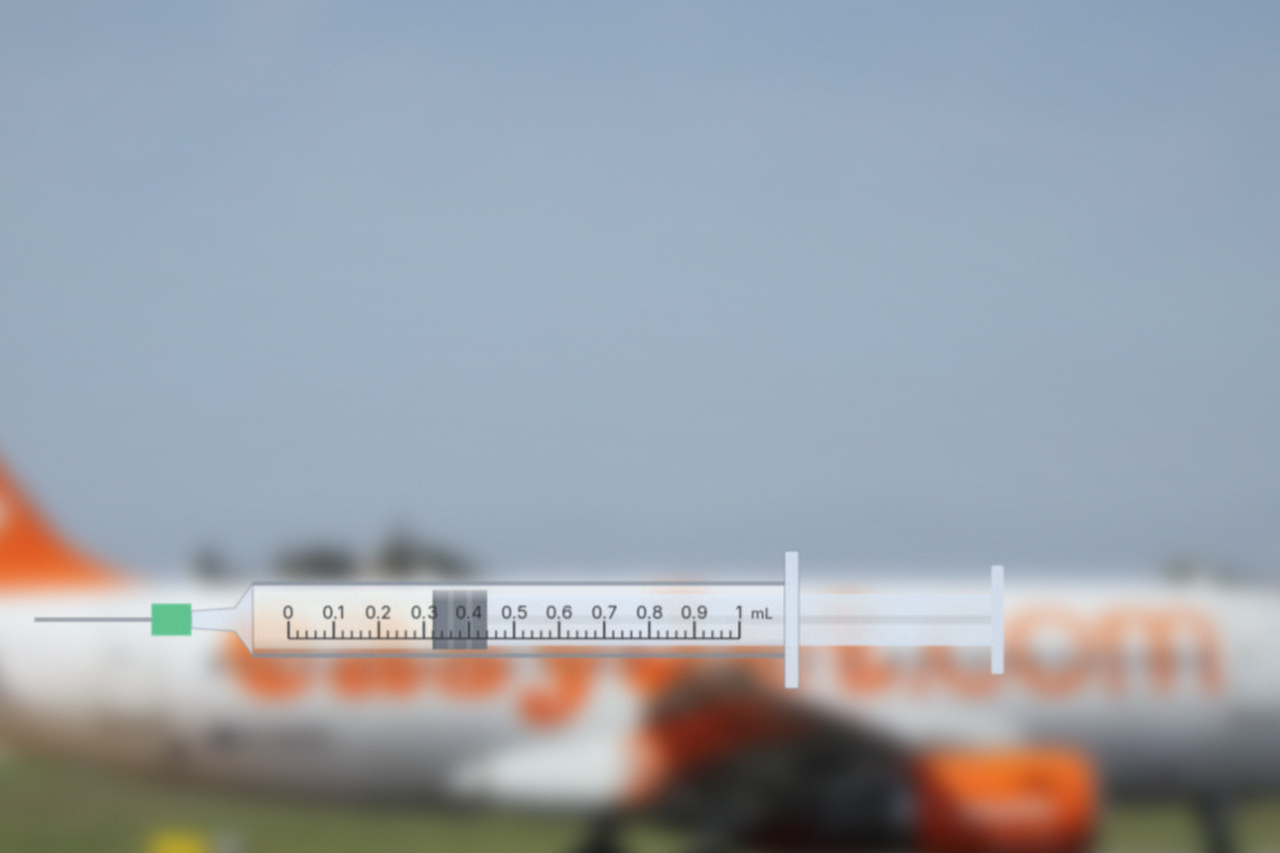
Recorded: 0.32mL
